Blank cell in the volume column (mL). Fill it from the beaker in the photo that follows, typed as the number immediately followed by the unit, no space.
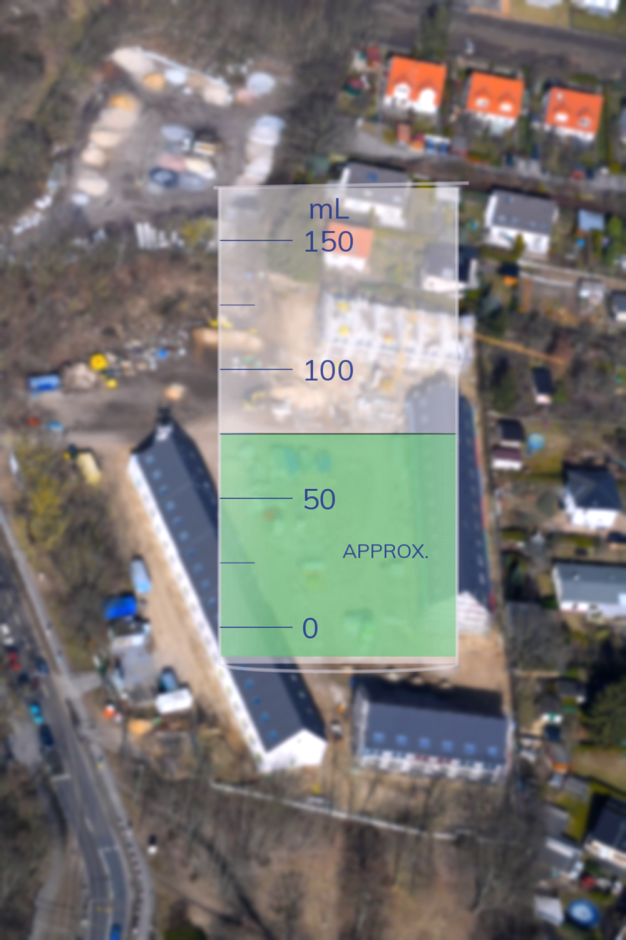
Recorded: 75mL
